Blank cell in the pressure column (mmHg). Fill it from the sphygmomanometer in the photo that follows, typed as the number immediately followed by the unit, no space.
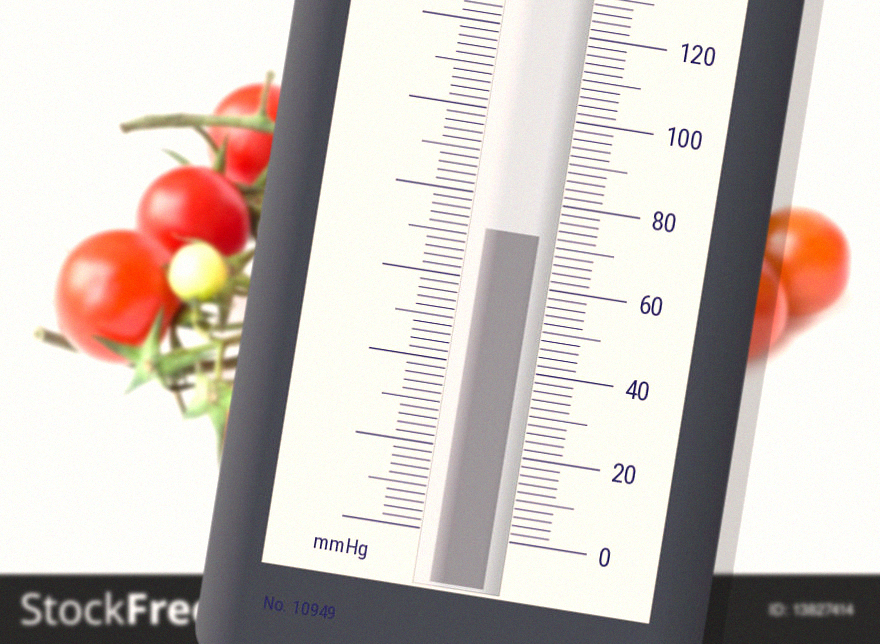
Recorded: 72mmHg
